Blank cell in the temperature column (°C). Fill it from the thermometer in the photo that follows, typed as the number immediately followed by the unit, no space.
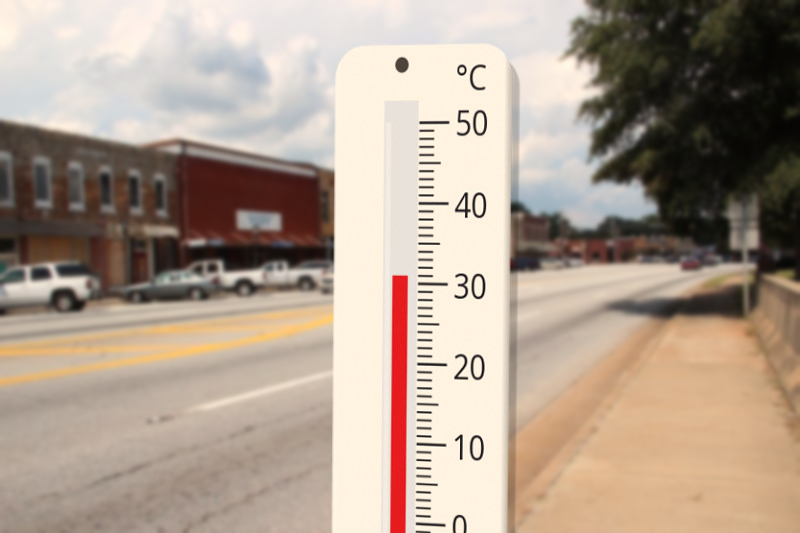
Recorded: 31°C
